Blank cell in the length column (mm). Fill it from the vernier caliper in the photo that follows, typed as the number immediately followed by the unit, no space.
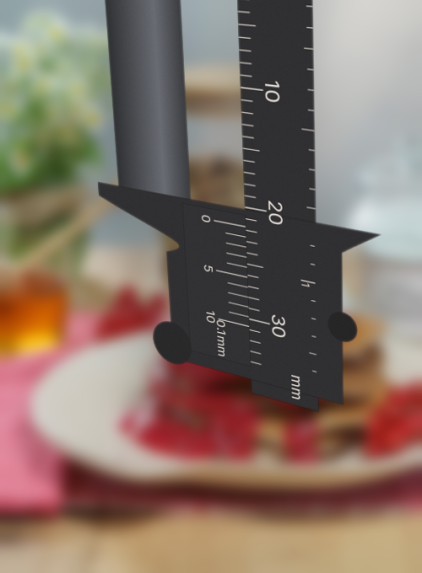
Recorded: 21.7mm
